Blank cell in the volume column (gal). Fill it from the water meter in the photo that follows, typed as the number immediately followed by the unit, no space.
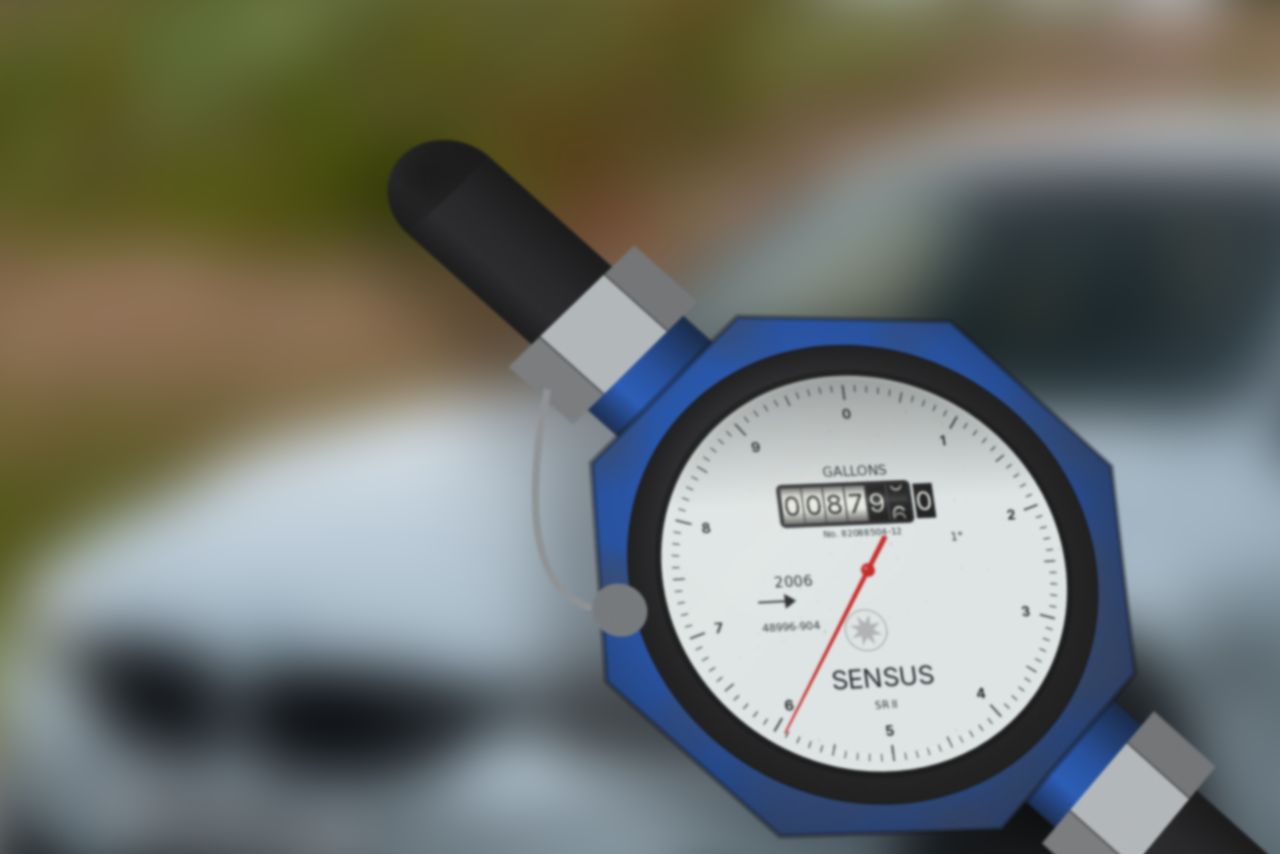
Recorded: 87955.9gal
